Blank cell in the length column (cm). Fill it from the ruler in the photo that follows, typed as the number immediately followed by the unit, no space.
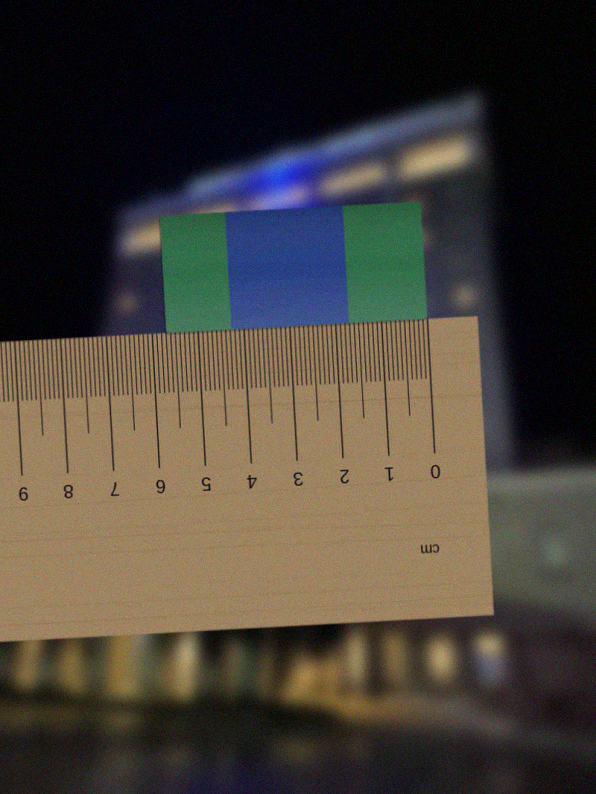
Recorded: 5.7cm
